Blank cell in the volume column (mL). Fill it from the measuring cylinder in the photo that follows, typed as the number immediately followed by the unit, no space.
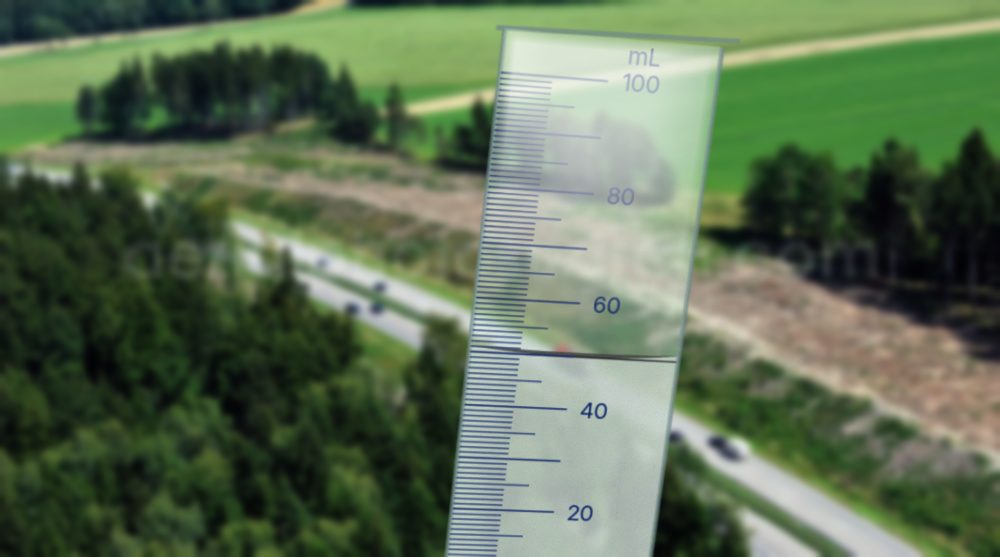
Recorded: 50mL
